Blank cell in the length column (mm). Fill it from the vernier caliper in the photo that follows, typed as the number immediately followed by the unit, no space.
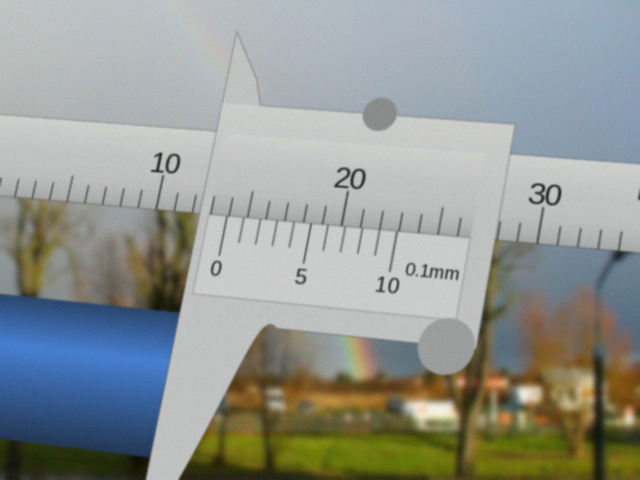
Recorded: 13.9mm
